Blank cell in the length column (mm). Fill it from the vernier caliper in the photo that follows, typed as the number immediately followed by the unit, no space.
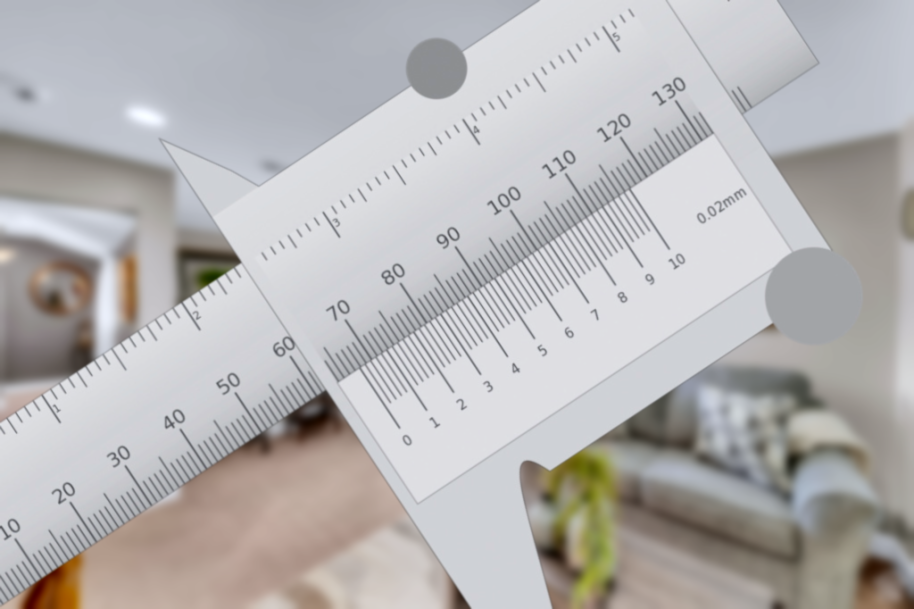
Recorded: 67.8mm
